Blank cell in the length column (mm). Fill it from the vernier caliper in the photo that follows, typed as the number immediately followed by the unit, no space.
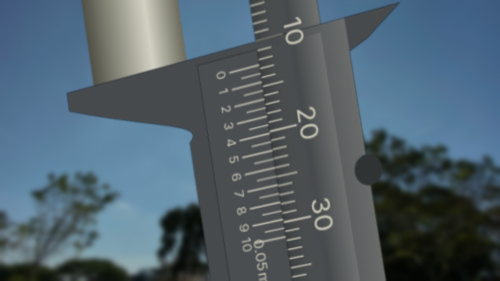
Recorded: 12.6mm
